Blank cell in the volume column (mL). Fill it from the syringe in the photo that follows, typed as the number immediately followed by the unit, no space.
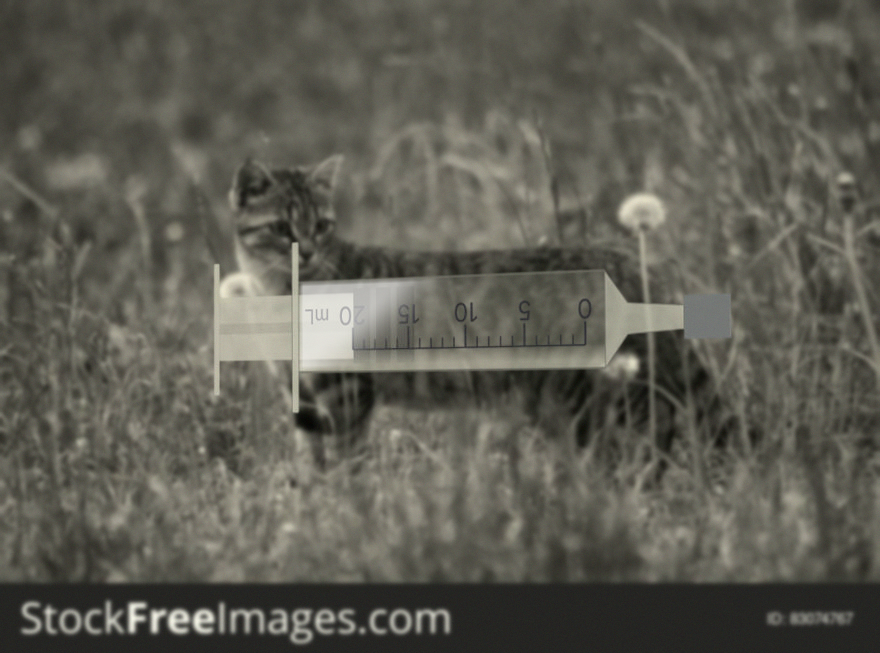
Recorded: 14.5mL
